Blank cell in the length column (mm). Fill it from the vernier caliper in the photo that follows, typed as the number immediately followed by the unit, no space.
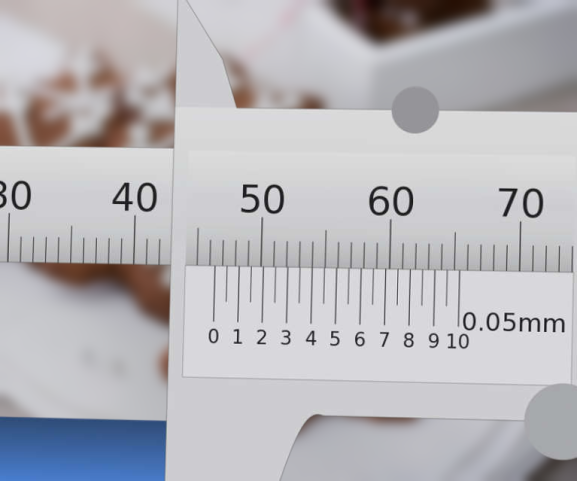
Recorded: 46.4mm
